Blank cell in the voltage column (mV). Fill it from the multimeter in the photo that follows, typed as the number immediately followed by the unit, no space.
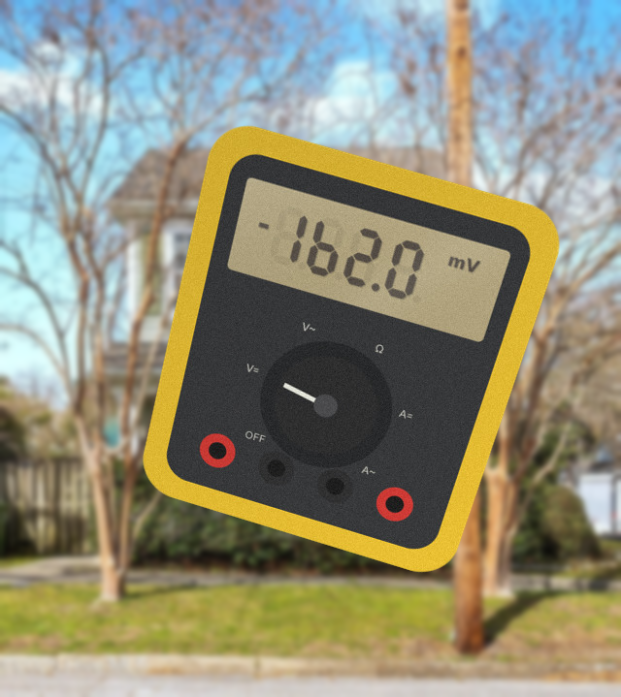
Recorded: -162.0mV
